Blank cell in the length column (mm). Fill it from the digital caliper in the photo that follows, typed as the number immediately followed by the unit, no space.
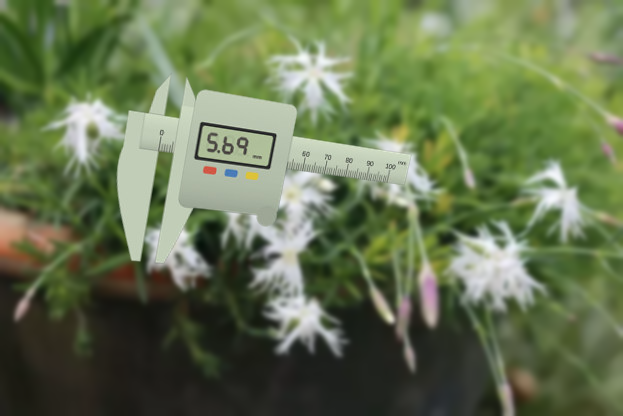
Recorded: 5.69mm
